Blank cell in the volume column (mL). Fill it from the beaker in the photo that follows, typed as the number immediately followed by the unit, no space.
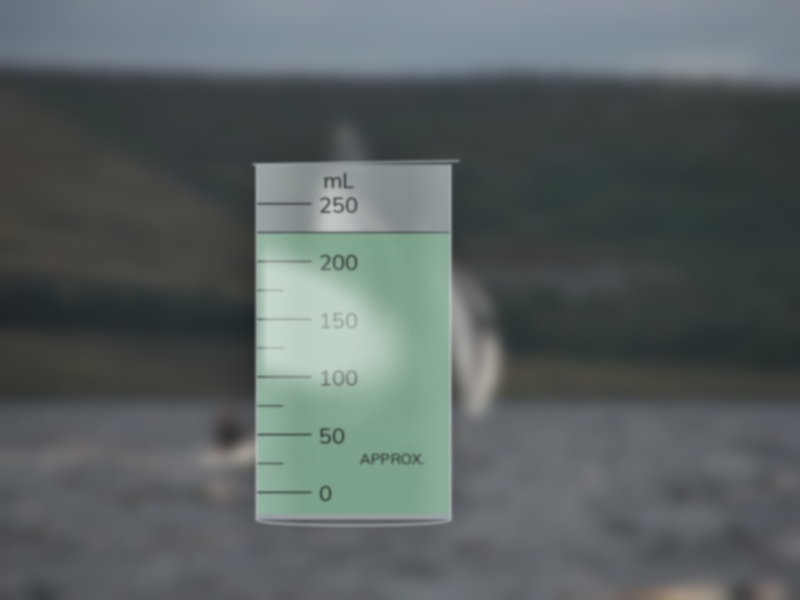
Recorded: 225mL
